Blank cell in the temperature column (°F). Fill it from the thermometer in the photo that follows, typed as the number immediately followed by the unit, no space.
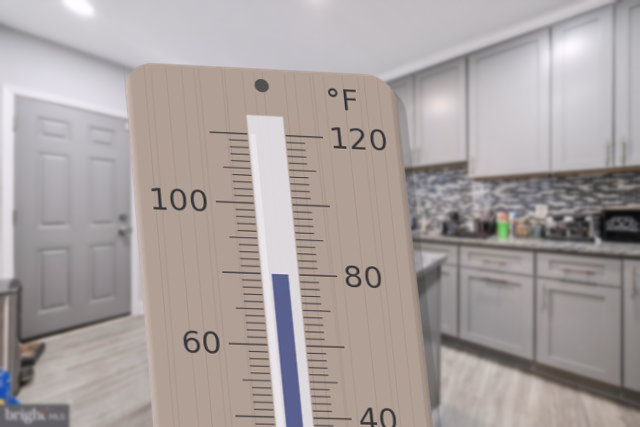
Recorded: 80°F
